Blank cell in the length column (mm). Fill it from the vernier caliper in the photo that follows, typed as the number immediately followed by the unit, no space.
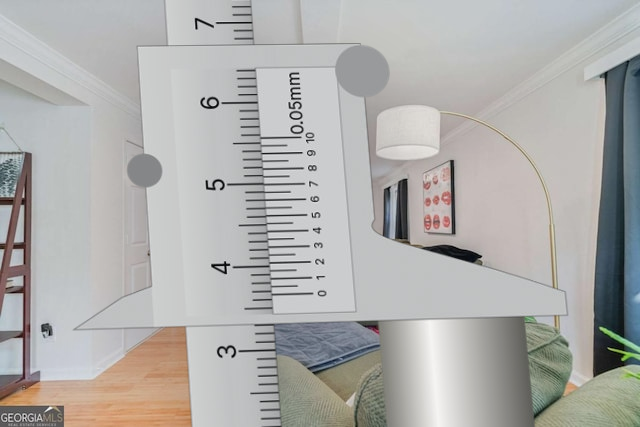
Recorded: 36.6mm
